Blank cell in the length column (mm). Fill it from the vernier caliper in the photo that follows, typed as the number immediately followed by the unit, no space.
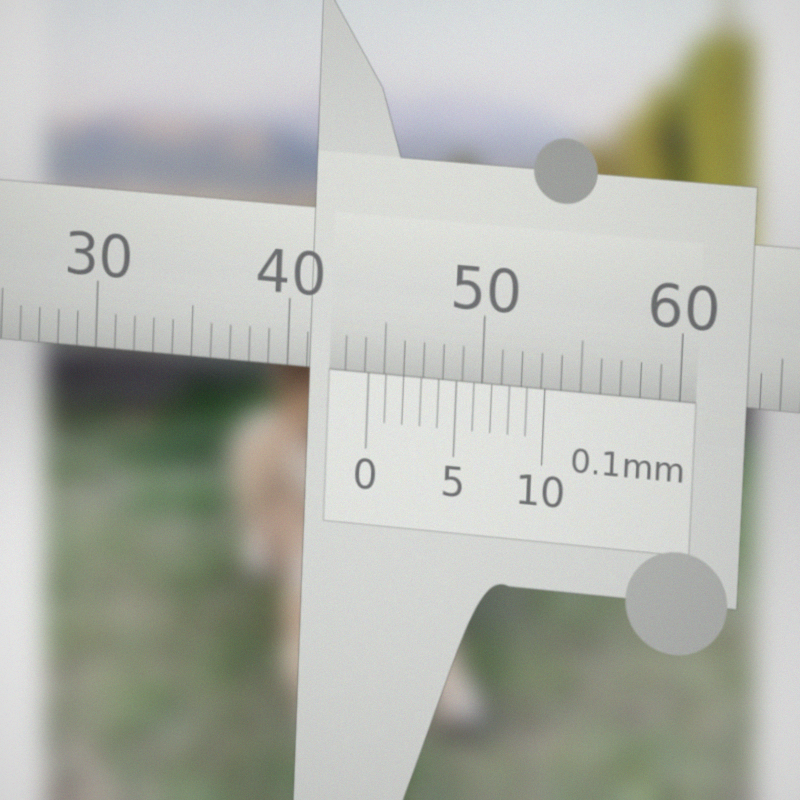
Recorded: 44.2mm
